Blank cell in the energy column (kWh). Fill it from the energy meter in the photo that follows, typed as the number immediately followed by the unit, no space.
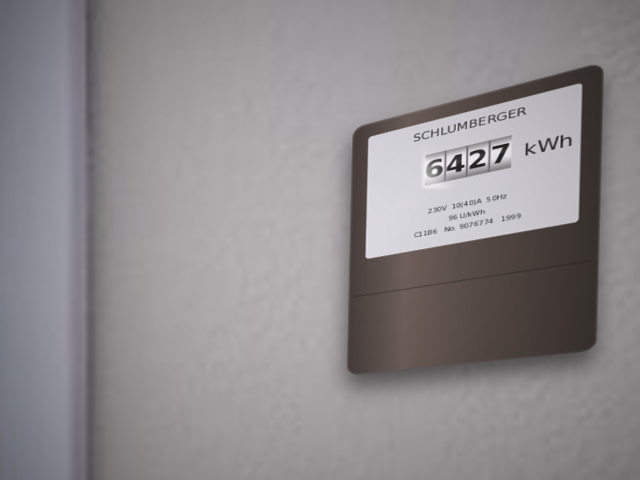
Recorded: 6427kWh
